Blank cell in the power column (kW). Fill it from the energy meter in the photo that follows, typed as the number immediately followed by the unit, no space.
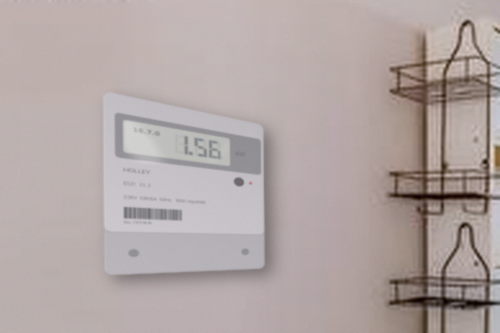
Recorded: 1.56kW
